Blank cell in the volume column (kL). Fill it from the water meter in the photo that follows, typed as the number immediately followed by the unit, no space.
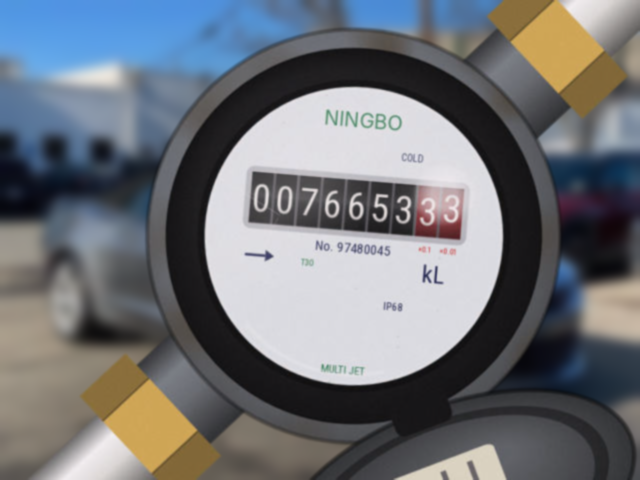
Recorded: 76653.33kL
